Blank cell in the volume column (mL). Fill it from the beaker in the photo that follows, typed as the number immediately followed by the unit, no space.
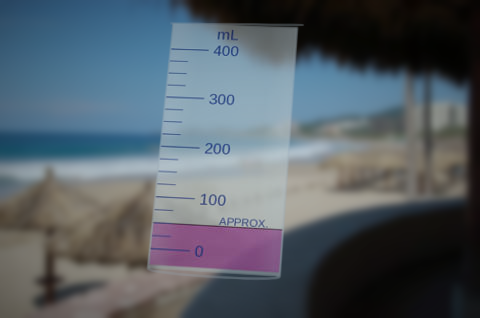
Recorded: 50mL
